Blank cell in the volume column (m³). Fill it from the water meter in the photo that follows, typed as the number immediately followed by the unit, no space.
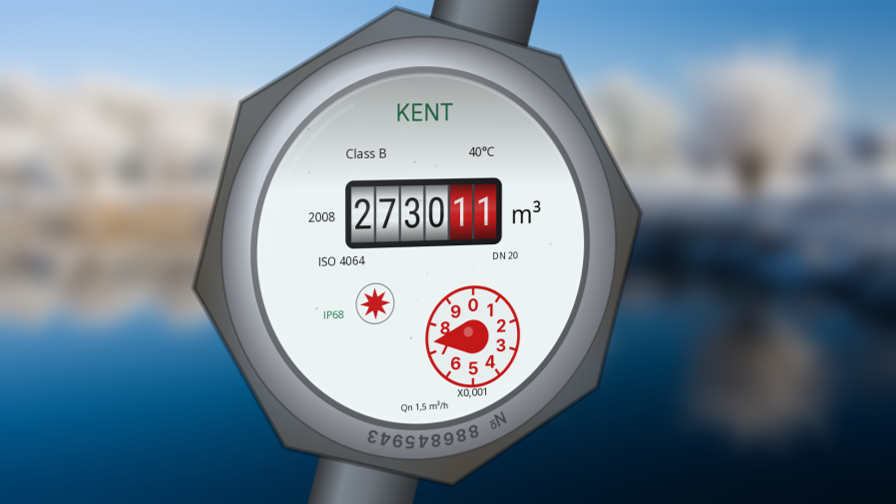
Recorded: 2730.117m³
